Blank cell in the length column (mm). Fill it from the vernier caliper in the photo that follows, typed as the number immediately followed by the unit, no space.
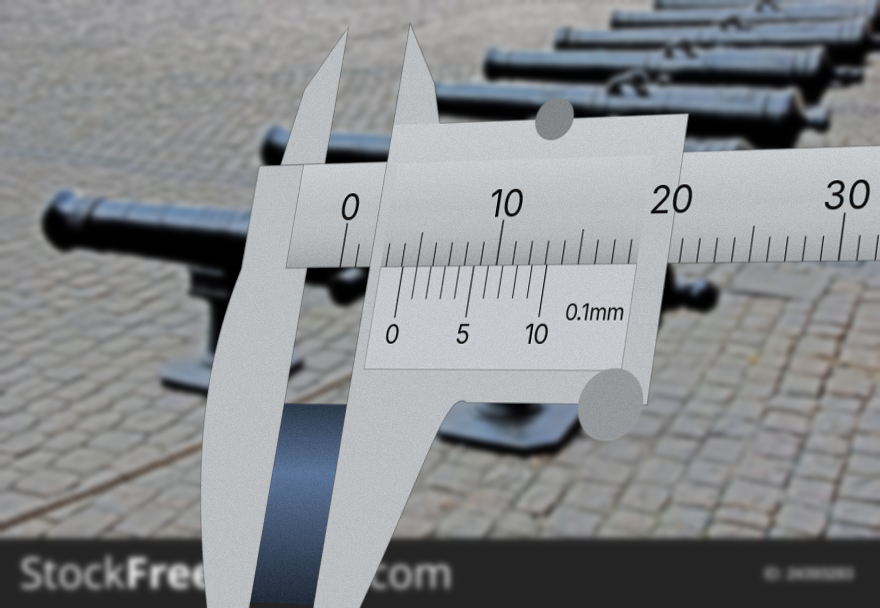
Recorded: 4.1mm
